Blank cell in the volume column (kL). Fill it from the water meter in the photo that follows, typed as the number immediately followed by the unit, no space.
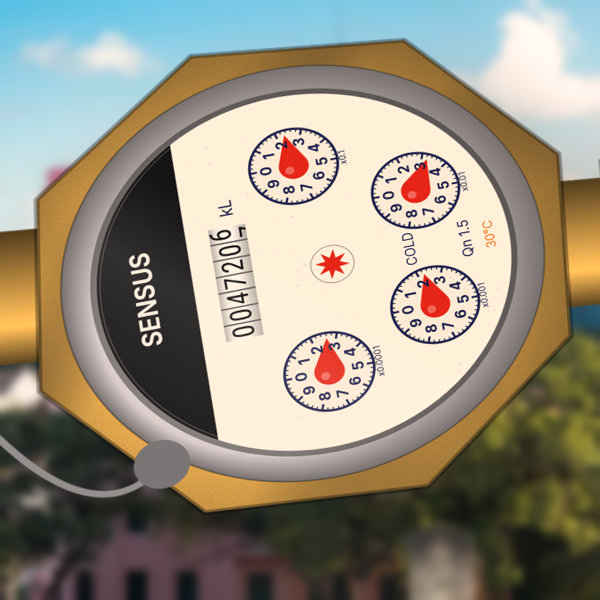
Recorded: 47206.2322kL
